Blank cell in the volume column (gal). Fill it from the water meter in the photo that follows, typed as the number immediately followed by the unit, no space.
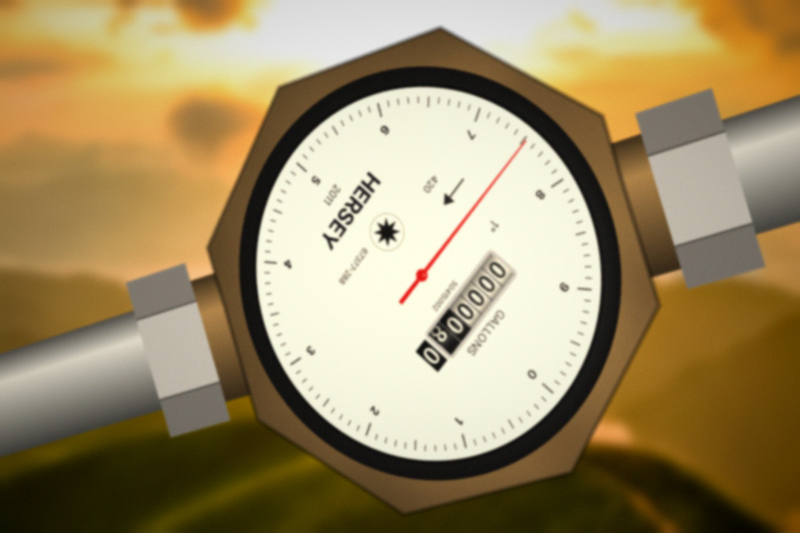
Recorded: 77.5gal
